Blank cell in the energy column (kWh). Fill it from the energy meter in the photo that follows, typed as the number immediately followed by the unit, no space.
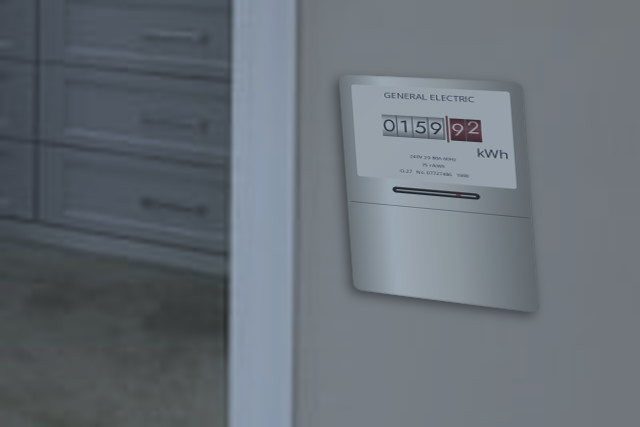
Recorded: 159.92kWh
